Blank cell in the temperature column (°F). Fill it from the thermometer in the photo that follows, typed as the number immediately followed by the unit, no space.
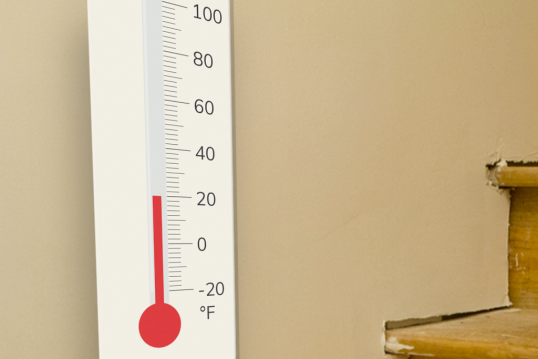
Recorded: 20°F
